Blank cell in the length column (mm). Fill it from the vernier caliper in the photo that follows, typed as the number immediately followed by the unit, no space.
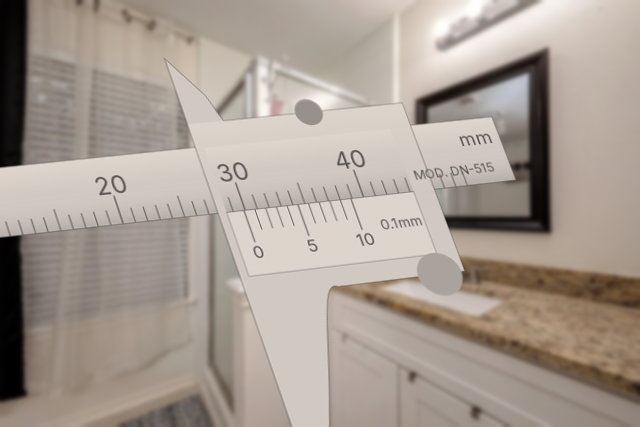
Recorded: 29.9mm
